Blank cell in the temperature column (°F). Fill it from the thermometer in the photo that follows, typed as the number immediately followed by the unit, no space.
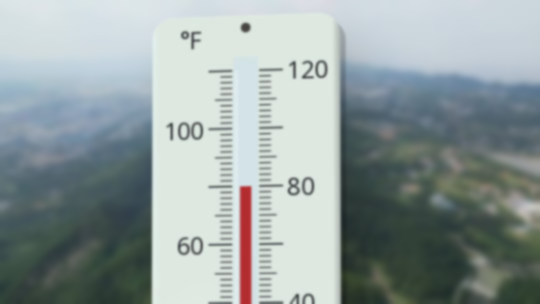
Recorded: 80°F
